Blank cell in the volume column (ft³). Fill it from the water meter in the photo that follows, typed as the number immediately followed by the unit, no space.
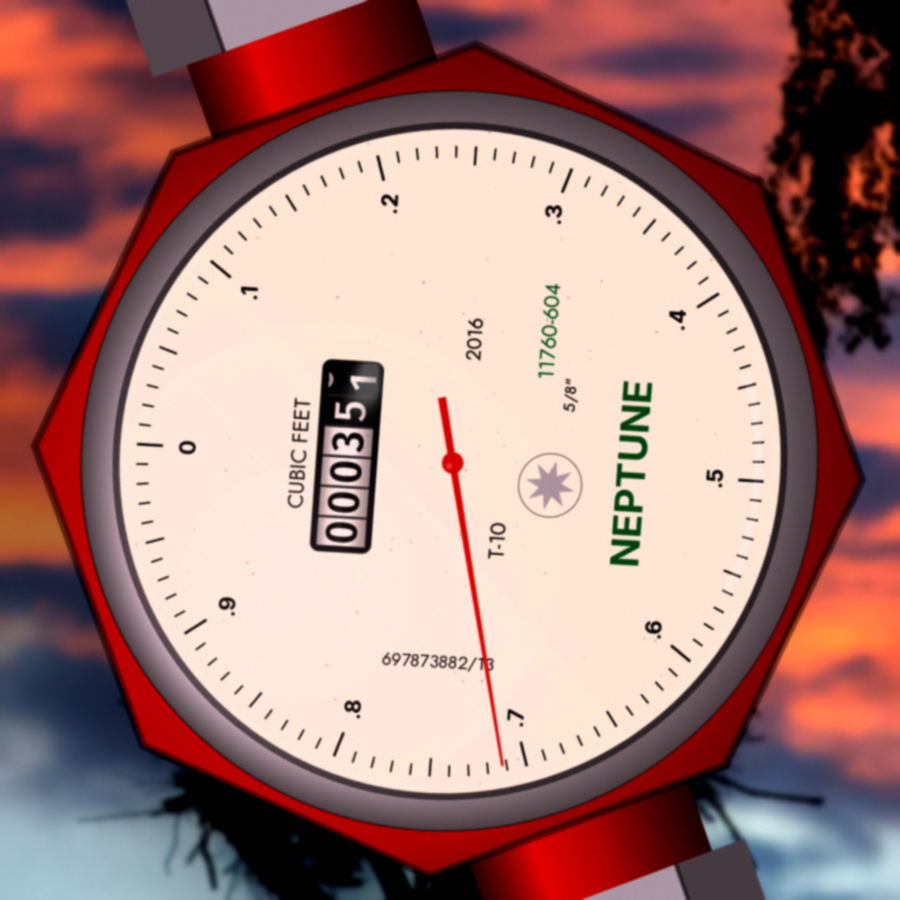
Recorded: 350.71ft³
